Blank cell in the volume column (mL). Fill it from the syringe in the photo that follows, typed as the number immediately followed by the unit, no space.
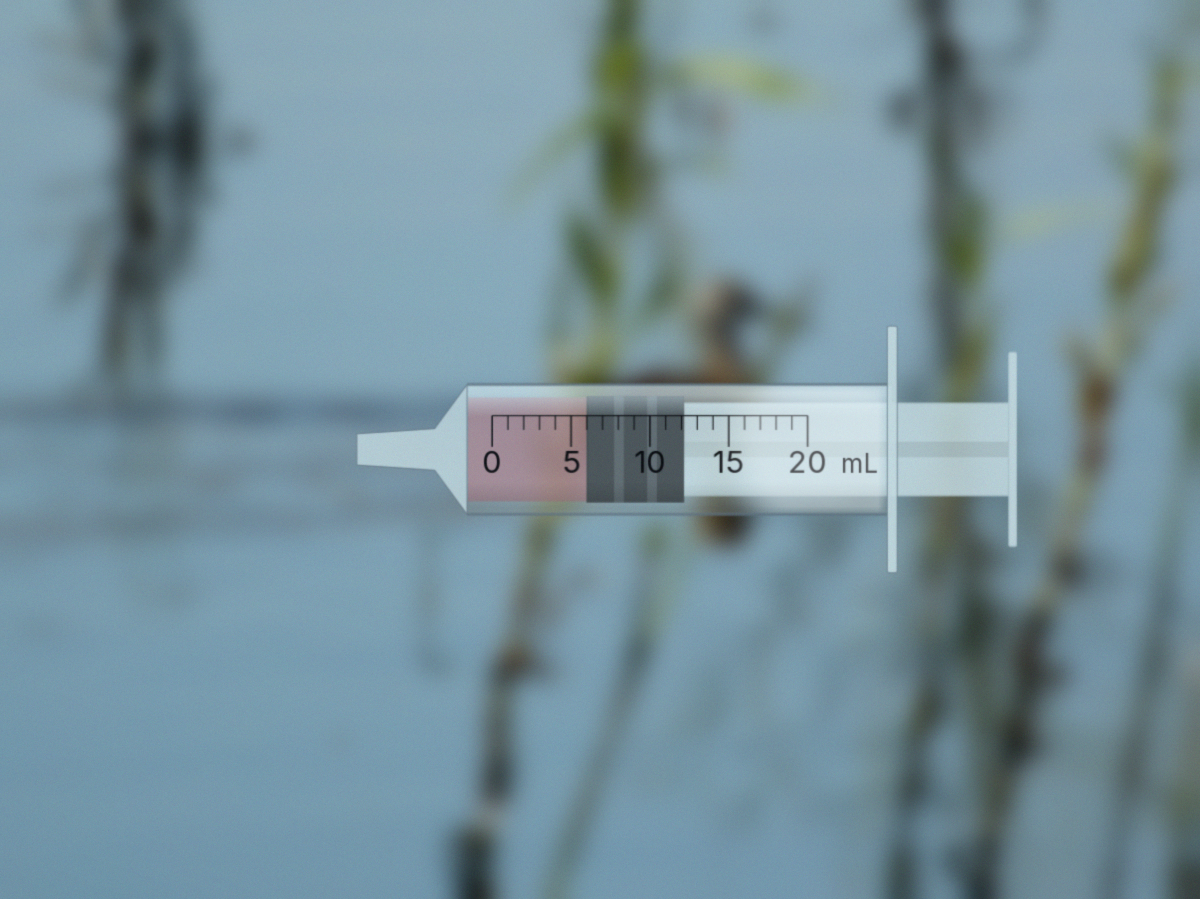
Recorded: 6mL
